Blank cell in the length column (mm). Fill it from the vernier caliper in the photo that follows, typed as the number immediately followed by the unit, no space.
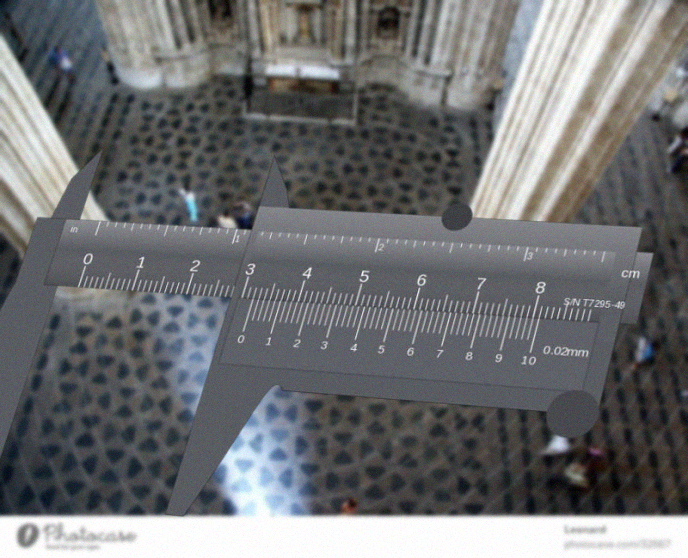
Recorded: 32.0mm
